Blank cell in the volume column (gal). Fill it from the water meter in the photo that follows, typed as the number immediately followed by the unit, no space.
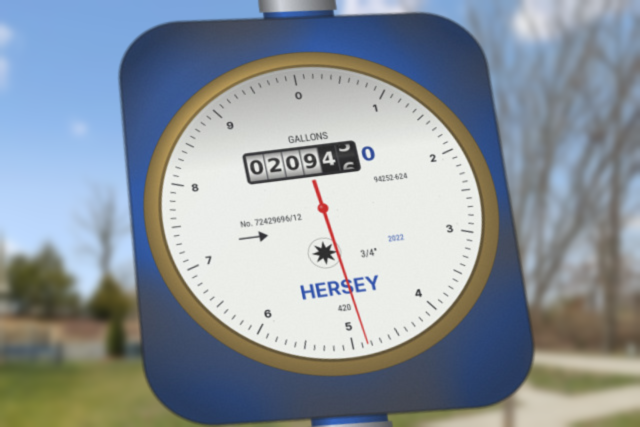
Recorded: 209454.8gal
